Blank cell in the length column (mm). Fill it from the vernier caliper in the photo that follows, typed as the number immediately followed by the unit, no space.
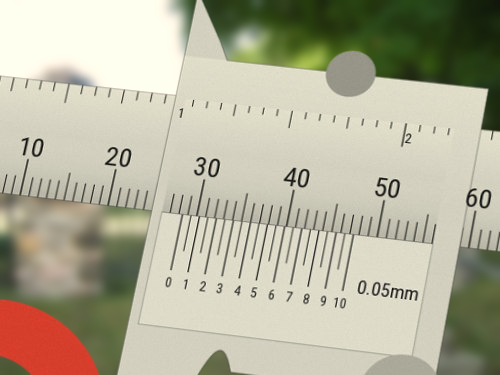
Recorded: 28.4mm
